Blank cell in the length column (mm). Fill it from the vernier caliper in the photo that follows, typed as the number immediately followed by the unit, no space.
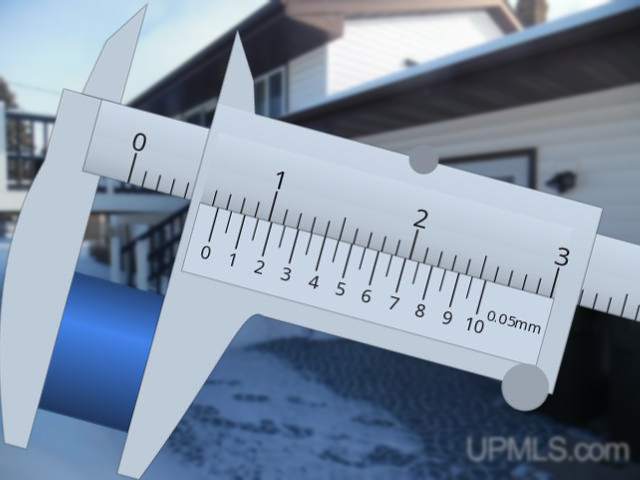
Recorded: 6.4mm
